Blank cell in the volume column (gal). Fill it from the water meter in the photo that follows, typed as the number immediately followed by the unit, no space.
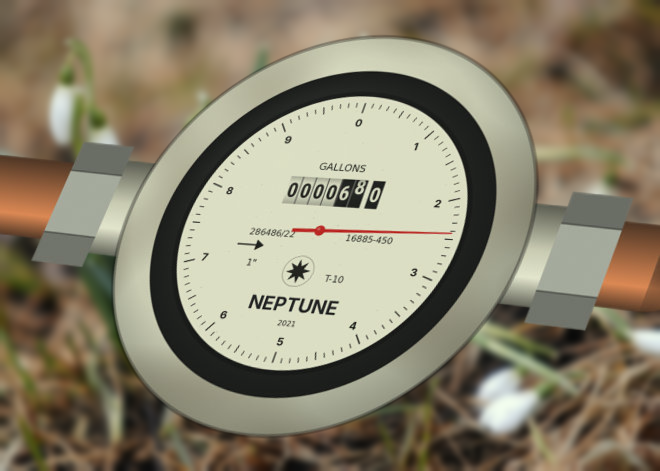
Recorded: 682.4gal
